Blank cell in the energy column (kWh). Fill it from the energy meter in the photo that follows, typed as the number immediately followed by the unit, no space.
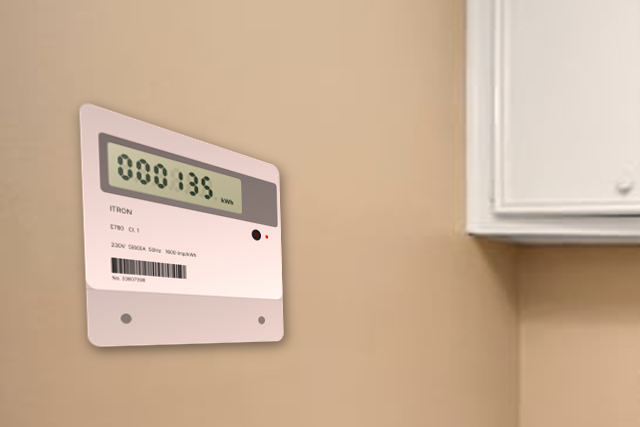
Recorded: 135kWh
